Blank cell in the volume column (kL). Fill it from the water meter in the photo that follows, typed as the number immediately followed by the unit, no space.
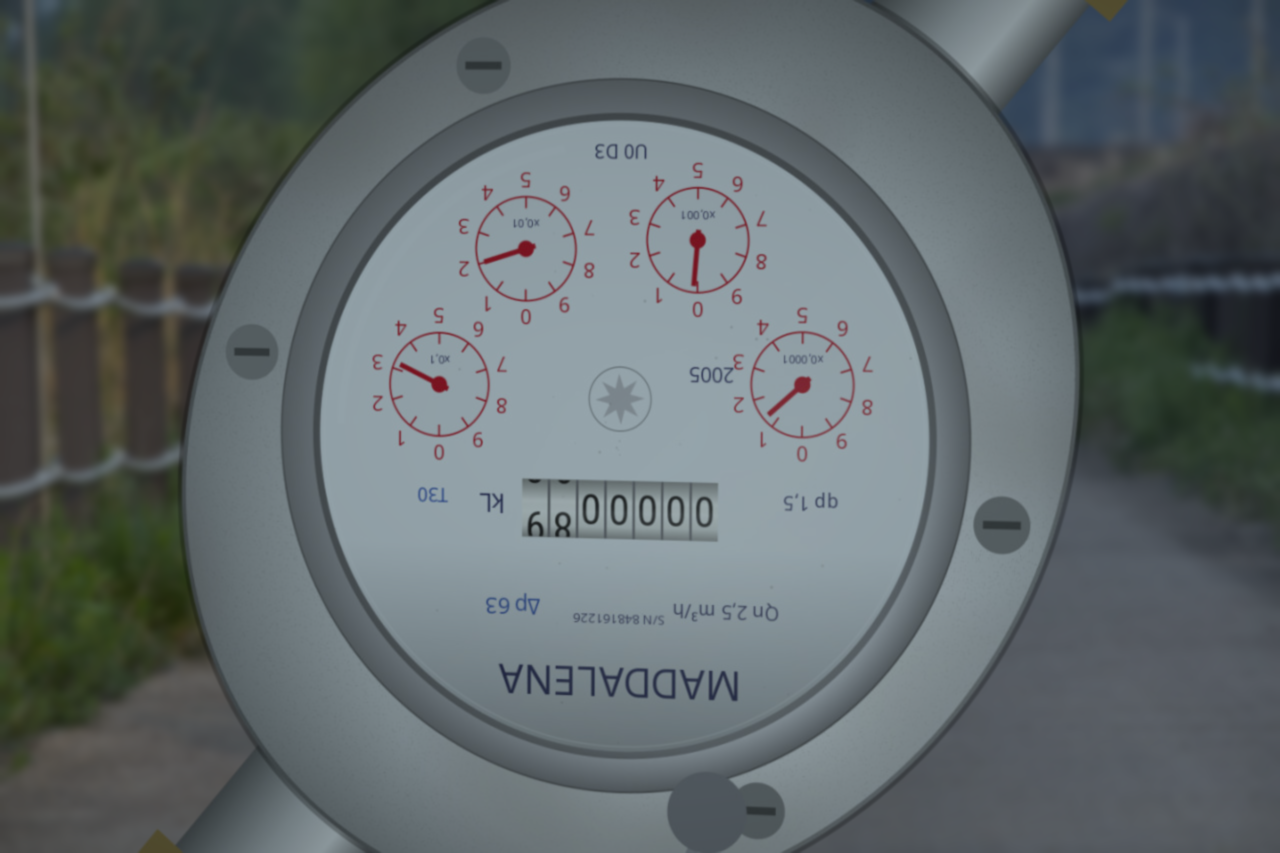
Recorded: 89.3201kL
